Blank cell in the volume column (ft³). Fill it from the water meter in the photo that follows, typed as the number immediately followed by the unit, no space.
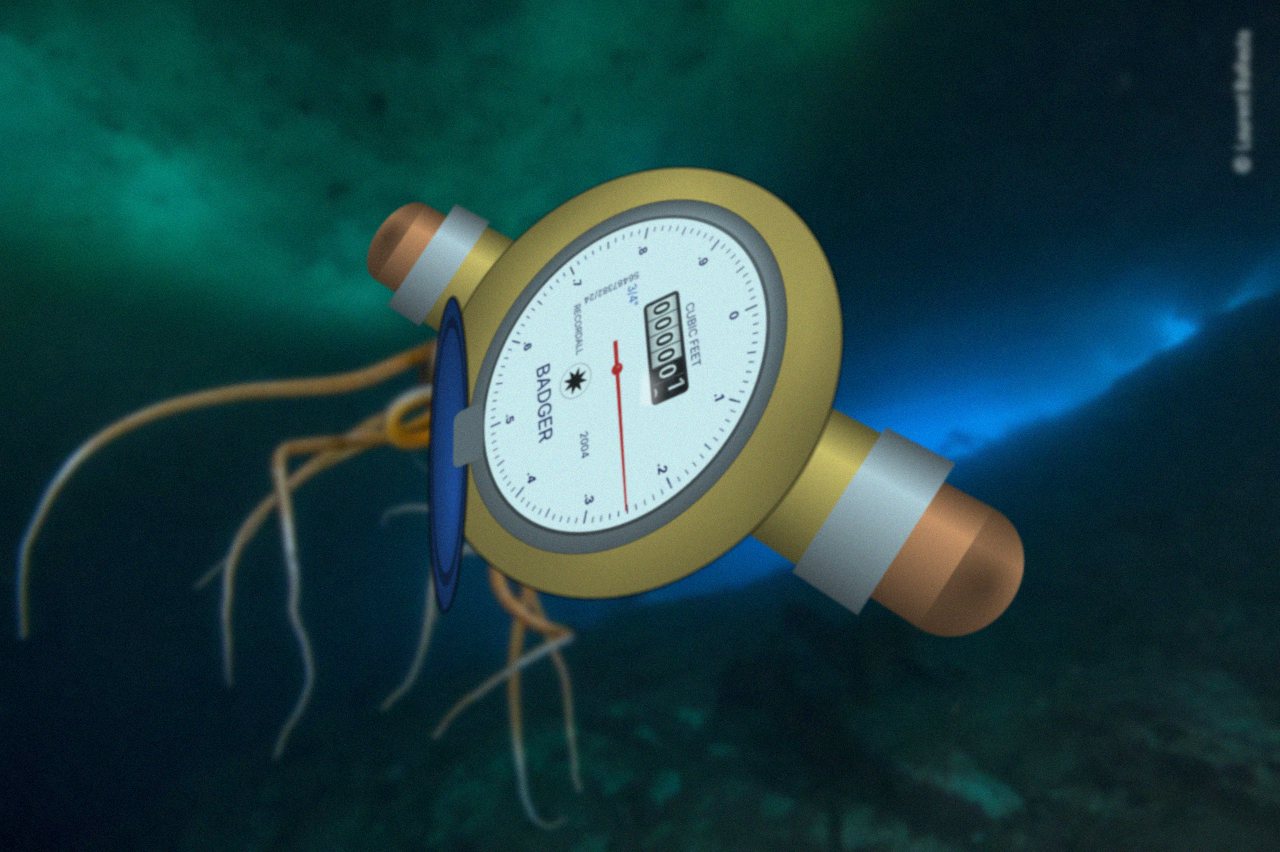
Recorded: 1.25ft³
